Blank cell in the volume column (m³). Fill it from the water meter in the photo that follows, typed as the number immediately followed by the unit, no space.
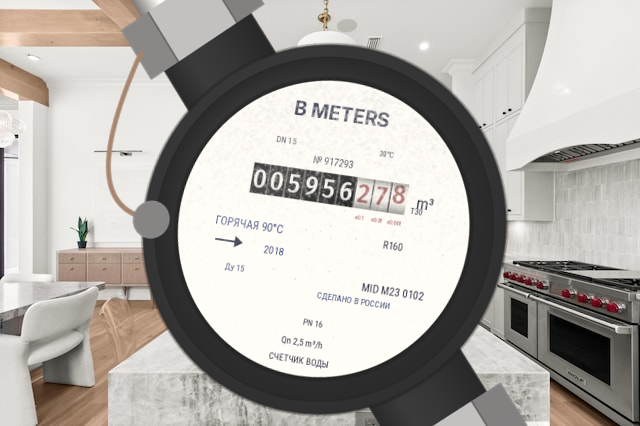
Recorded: 5956.278m³
